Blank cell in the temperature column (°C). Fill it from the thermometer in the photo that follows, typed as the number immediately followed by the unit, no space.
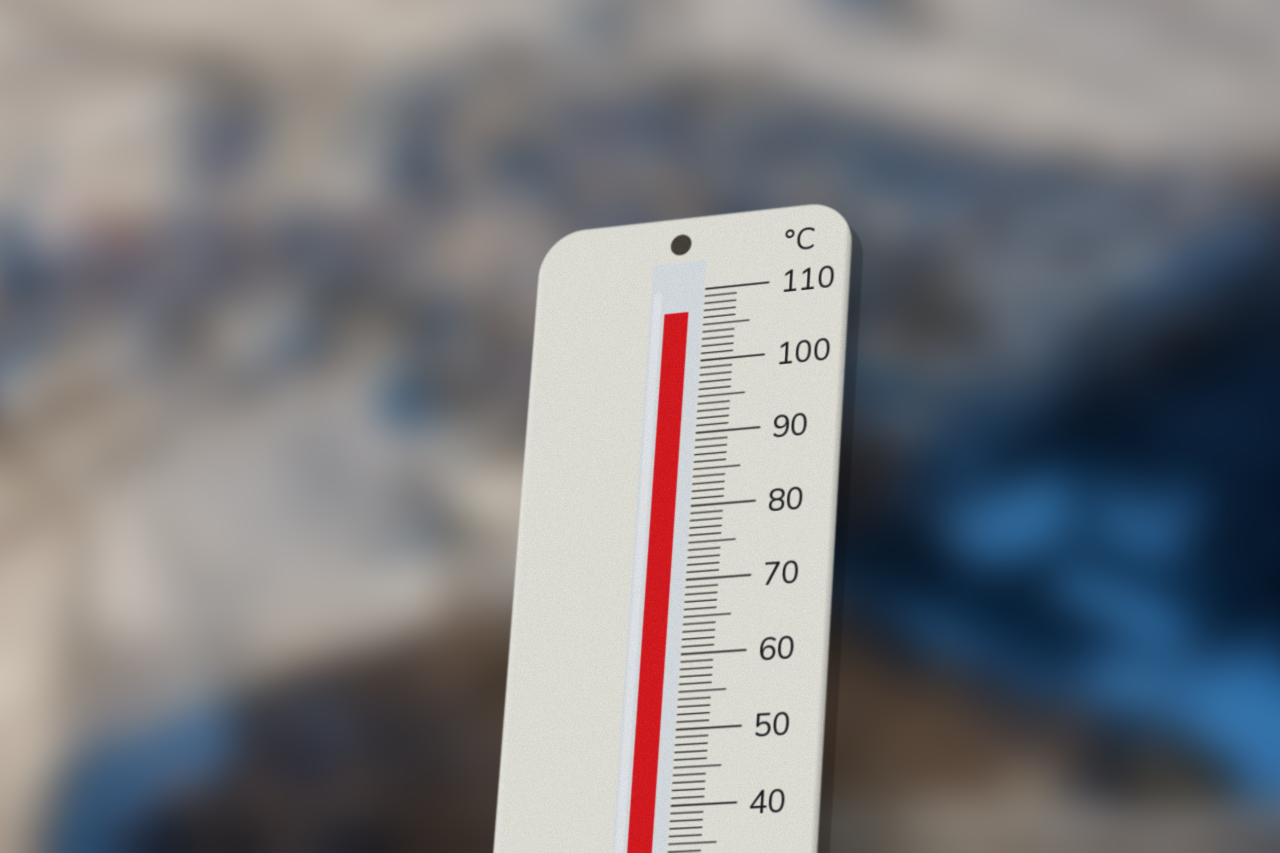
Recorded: 107°C
